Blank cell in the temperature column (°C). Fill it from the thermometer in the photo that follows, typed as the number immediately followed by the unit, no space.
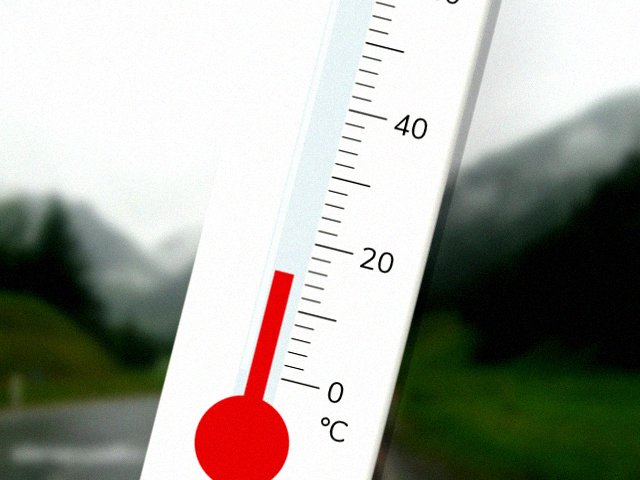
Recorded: 15°C
